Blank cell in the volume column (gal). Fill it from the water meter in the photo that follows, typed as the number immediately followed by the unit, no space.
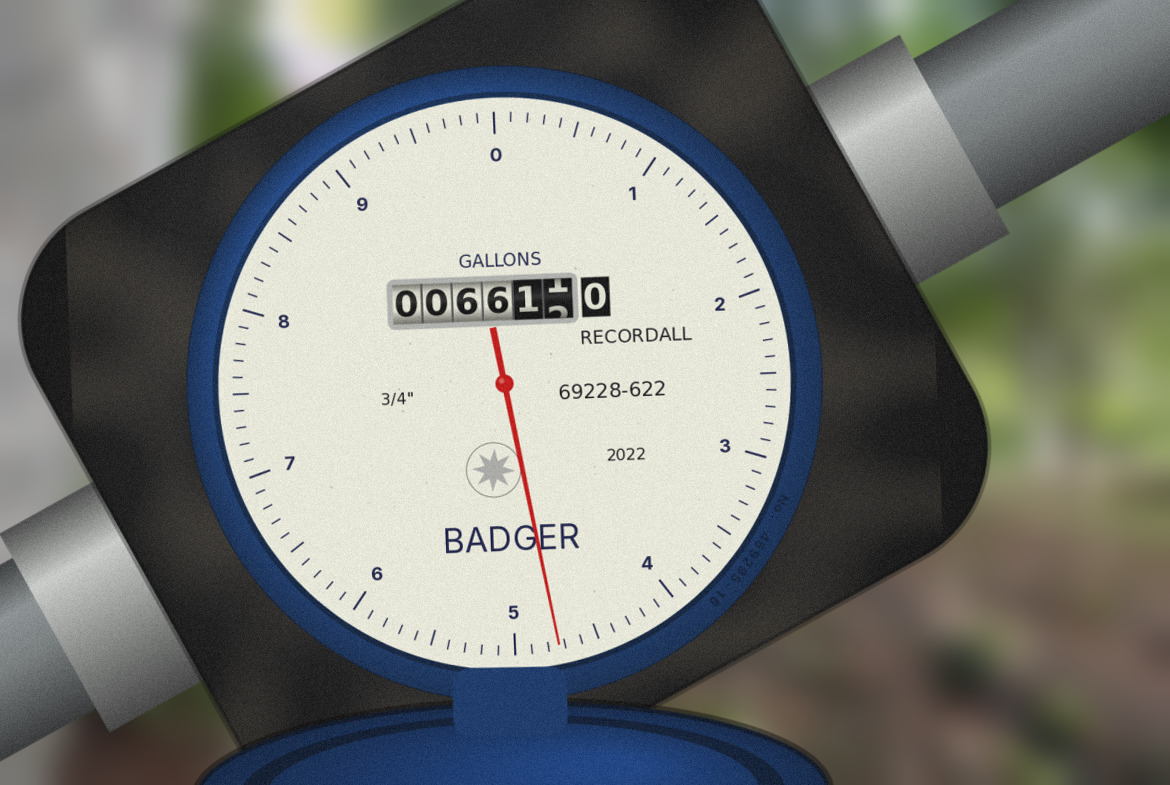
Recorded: 66114.7gal
